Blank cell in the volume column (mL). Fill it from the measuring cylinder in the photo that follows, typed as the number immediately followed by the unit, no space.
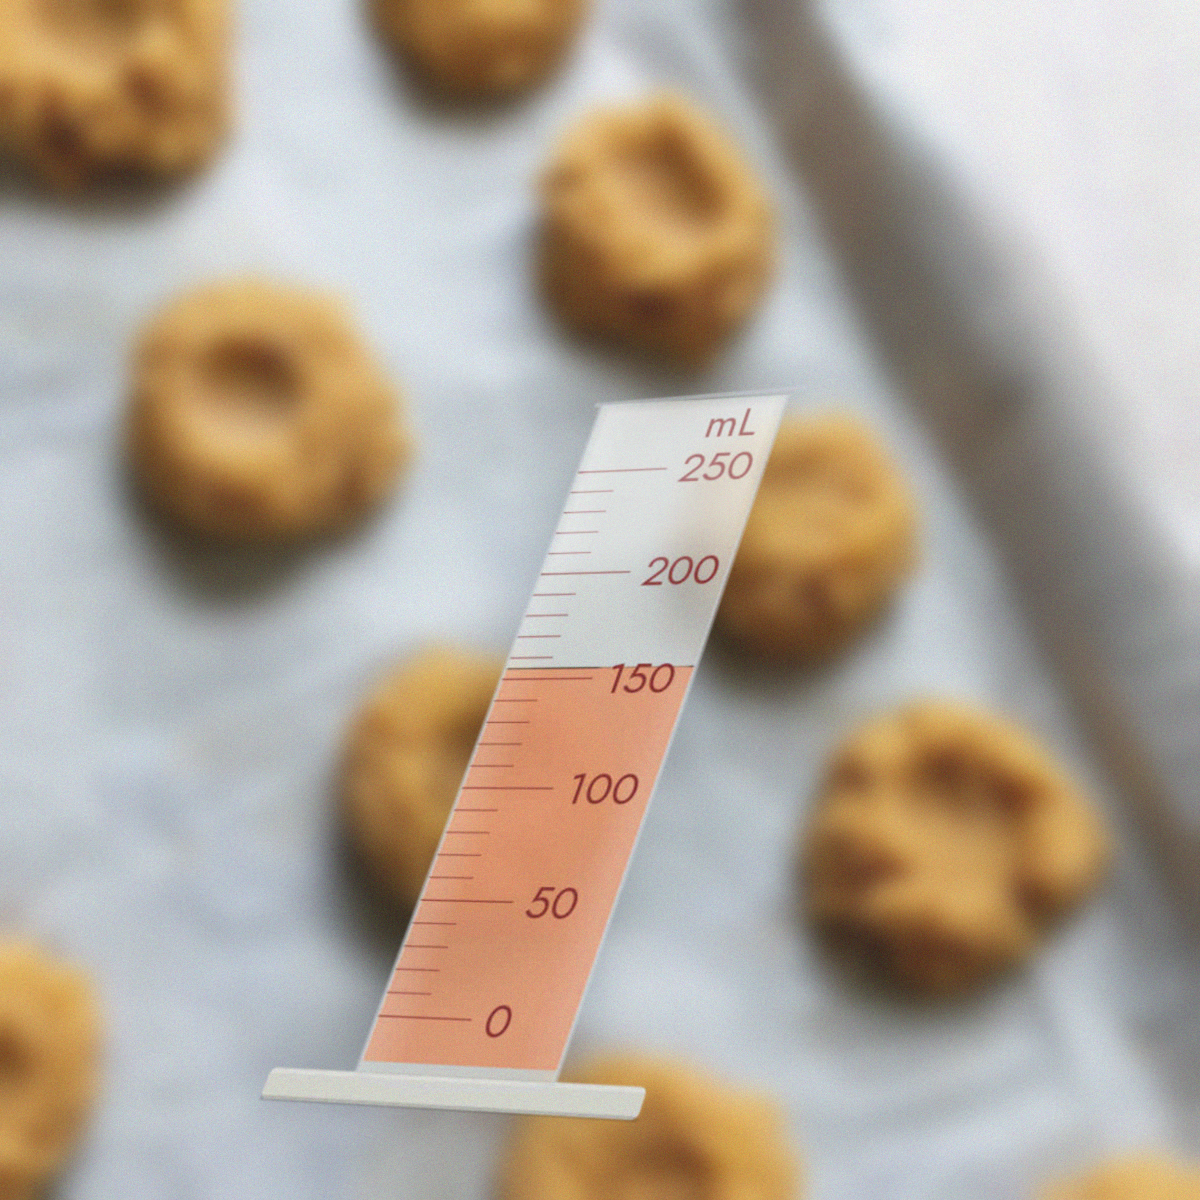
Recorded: 155mL
